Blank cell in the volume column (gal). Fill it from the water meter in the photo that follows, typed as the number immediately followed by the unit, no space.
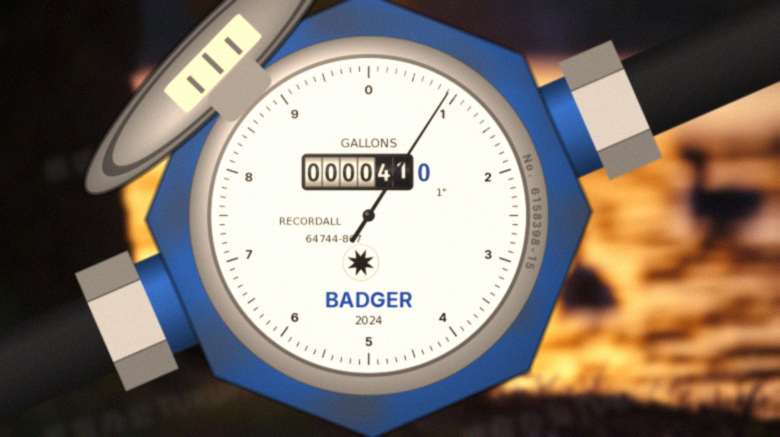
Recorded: 410.9gal
